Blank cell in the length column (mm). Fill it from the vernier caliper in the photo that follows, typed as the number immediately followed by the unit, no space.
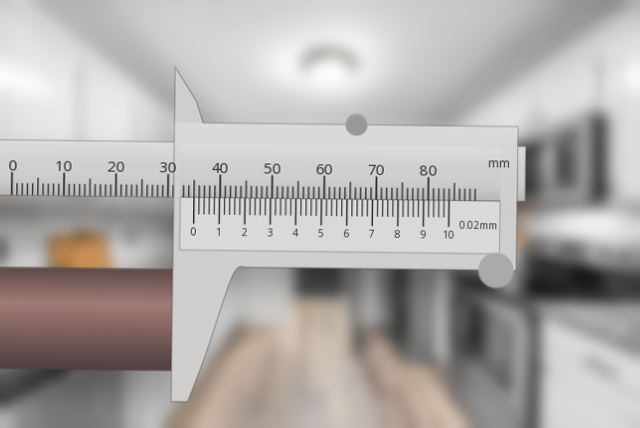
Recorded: 35.0mm
